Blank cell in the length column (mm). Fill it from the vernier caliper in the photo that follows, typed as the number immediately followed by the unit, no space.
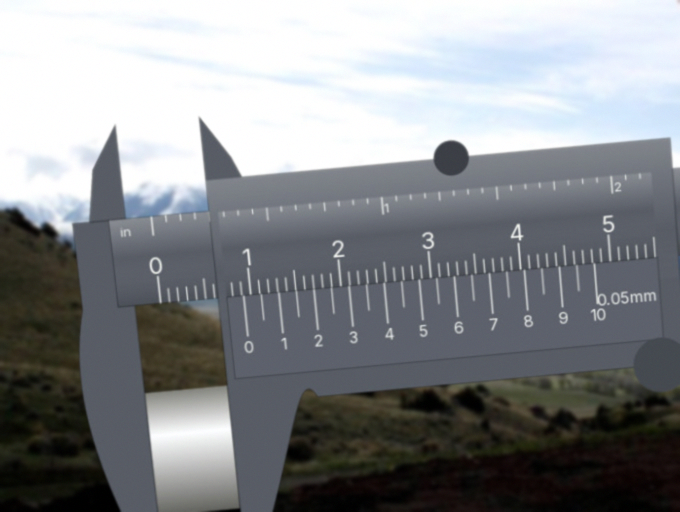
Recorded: 9.2mm
